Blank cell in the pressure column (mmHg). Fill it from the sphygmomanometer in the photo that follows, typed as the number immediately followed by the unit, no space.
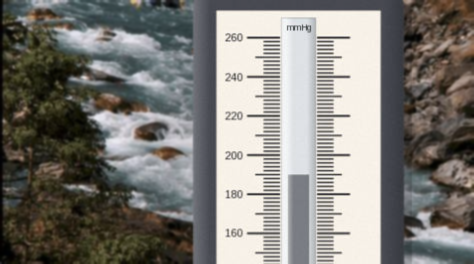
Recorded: 190mmHg
